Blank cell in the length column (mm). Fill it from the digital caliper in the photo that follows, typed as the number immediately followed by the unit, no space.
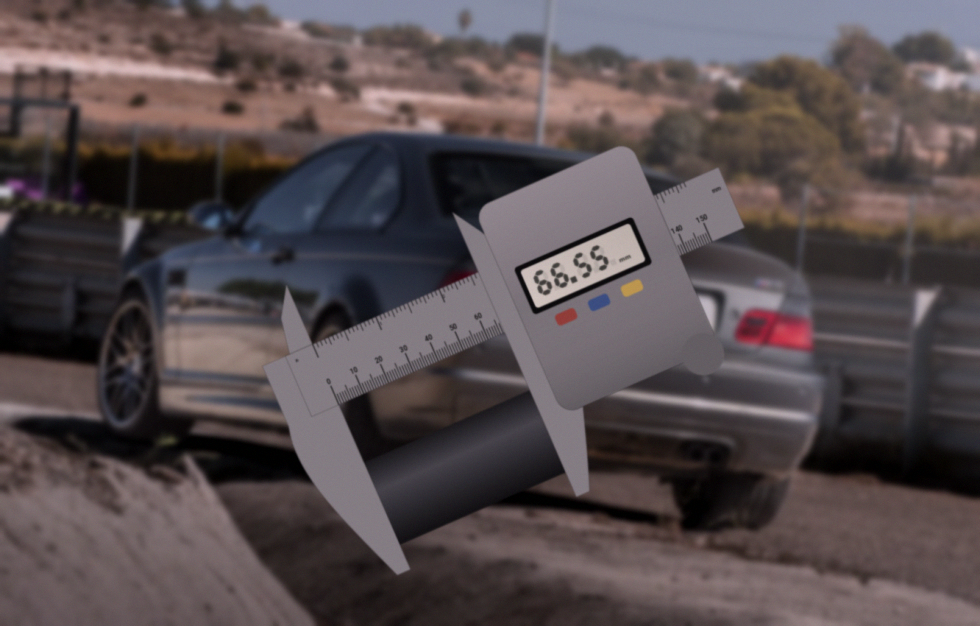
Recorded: 66.55mm
